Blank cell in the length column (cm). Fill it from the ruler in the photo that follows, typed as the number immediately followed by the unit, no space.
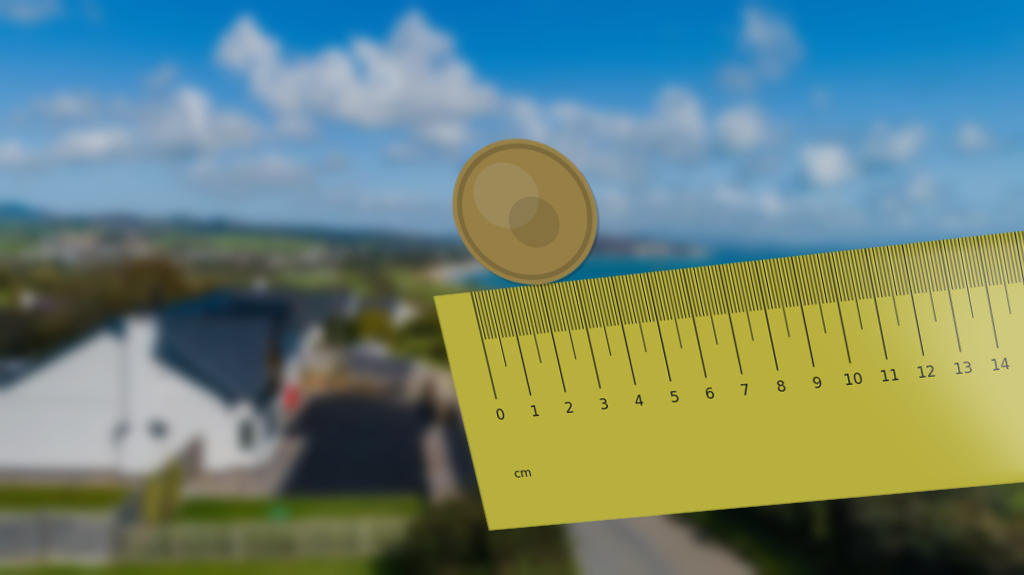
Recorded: 4cm
